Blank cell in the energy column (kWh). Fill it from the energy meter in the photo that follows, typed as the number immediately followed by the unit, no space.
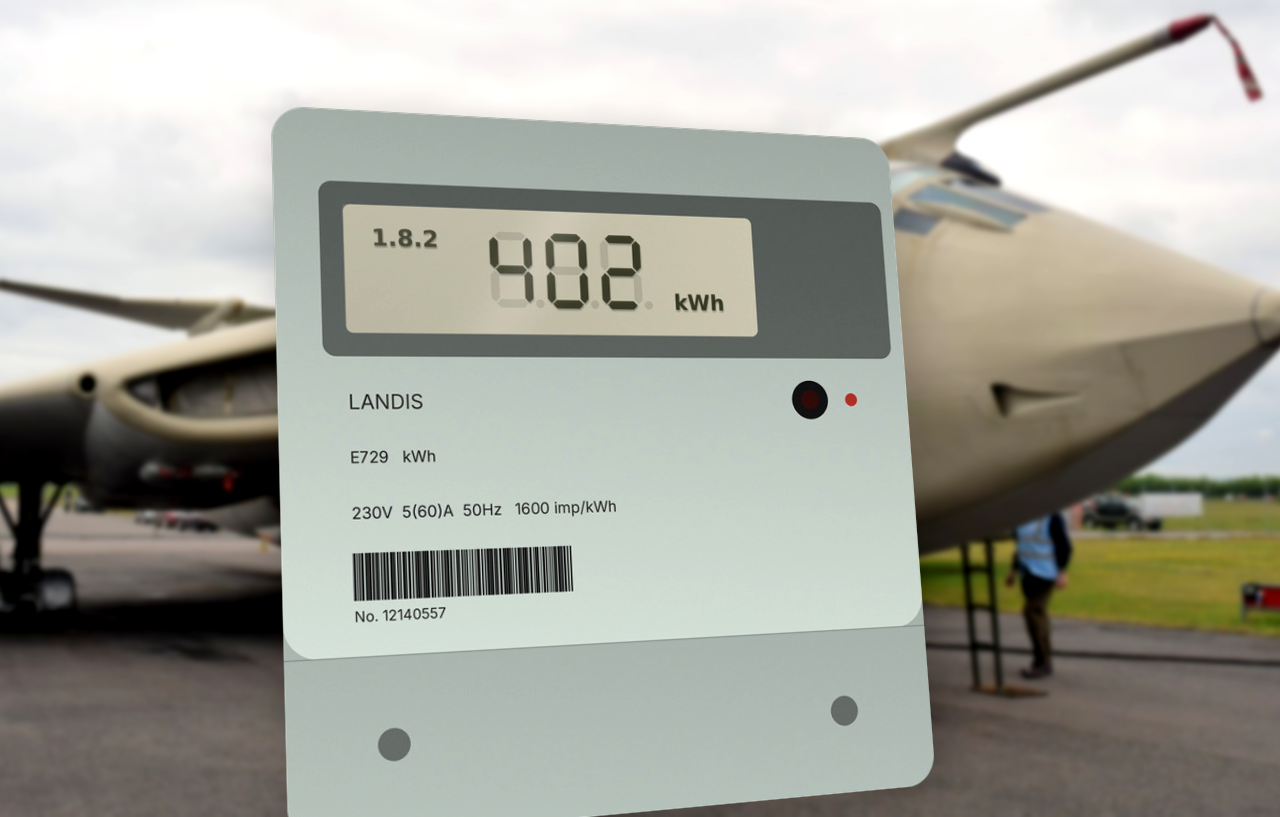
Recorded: 402kWh
